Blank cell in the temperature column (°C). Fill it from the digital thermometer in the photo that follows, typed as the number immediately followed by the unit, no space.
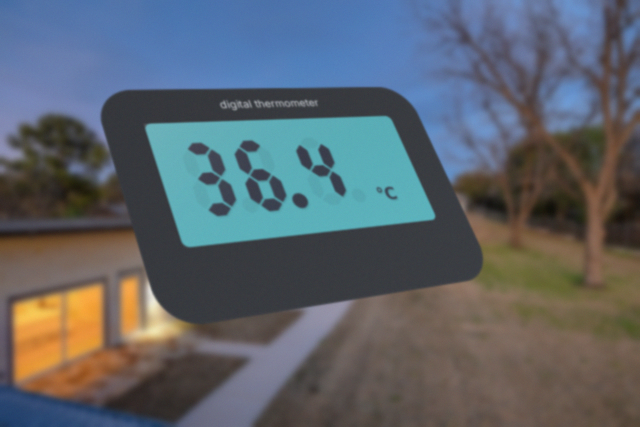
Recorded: 36.4°C
